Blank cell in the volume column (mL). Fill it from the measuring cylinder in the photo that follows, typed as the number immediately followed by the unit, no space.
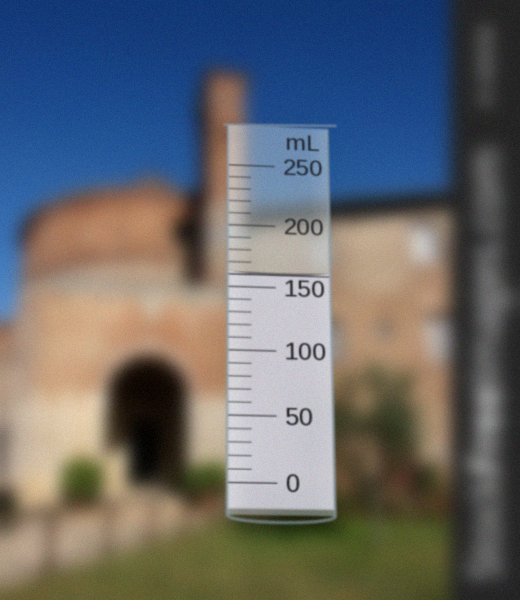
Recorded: 160mL
